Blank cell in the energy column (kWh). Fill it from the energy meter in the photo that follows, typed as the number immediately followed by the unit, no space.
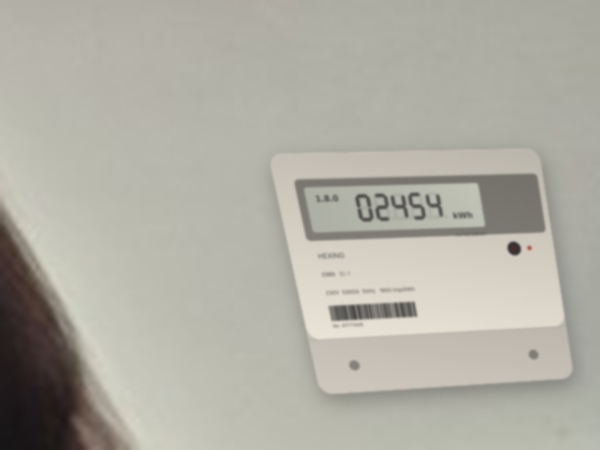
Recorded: 2454kWh
